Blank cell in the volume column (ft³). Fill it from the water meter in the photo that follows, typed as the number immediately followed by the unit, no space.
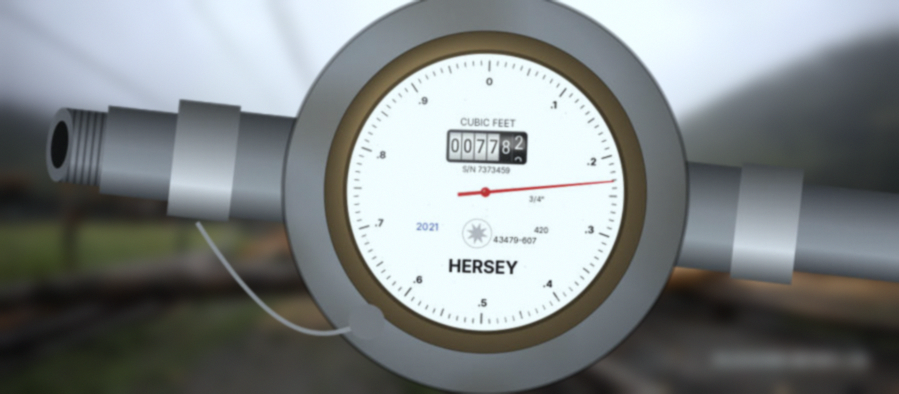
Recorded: 7782.23ft³
